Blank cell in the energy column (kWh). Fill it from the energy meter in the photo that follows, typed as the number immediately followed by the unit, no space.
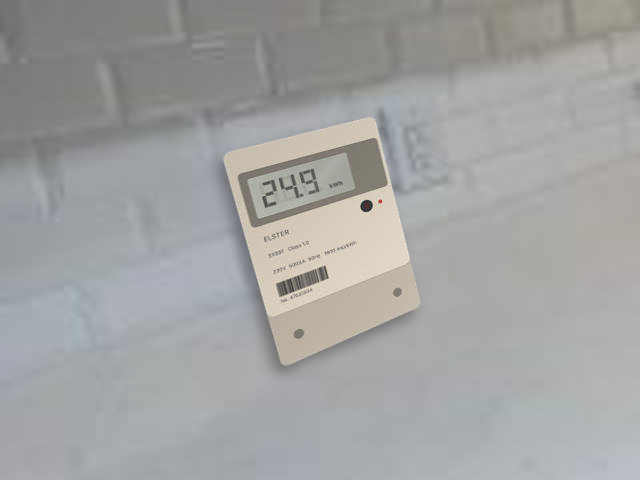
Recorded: 24.9kWh
